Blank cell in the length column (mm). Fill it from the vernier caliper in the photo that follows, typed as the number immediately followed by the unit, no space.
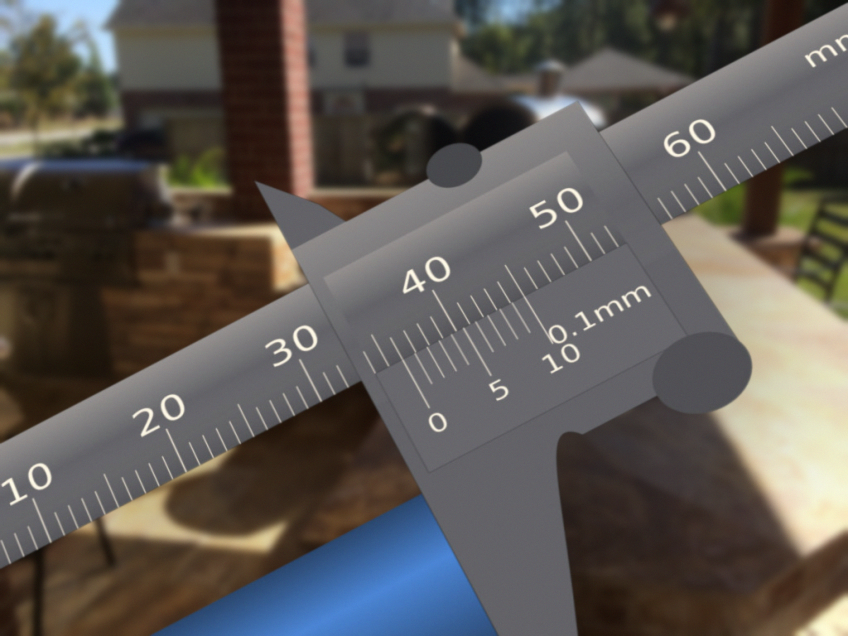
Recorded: 36.0mm
